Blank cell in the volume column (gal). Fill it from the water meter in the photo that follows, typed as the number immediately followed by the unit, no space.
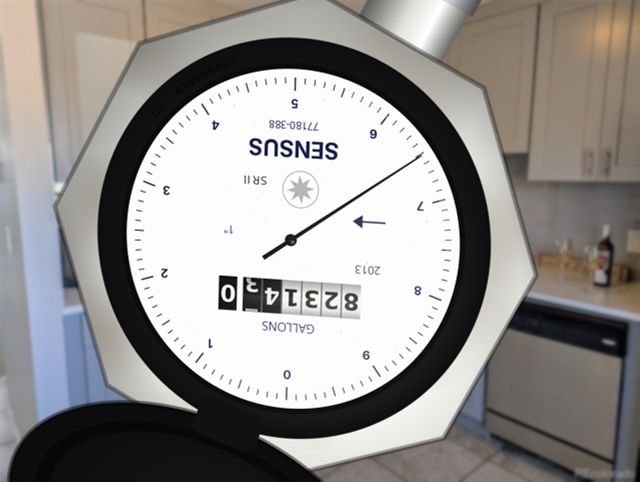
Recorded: 8231426.5gal
